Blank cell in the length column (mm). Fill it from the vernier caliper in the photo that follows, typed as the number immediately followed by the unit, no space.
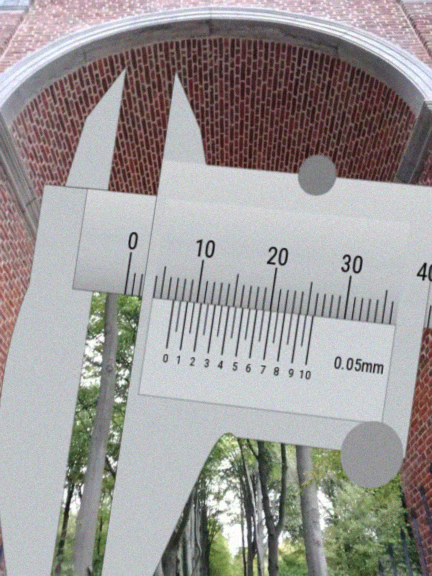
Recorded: 6.8mm
